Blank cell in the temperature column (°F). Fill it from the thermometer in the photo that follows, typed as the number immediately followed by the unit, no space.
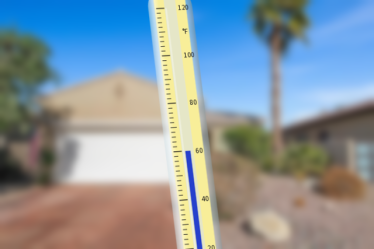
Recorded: 60°F
